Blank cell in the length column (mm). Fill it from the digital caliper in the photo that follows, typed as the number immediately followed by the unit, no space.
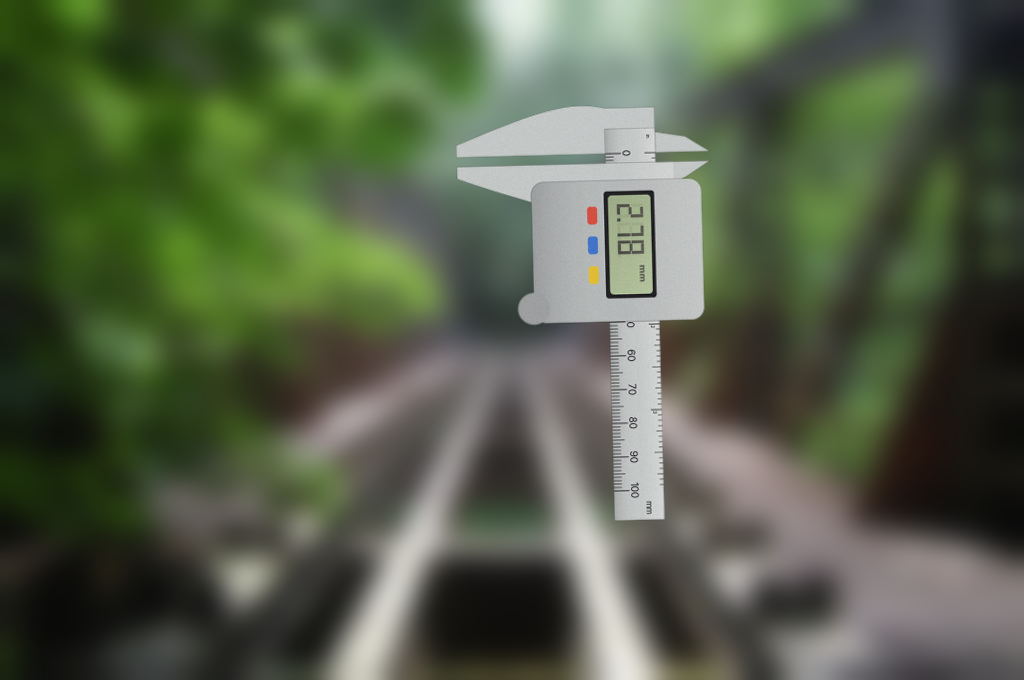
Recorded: 2.78mm
